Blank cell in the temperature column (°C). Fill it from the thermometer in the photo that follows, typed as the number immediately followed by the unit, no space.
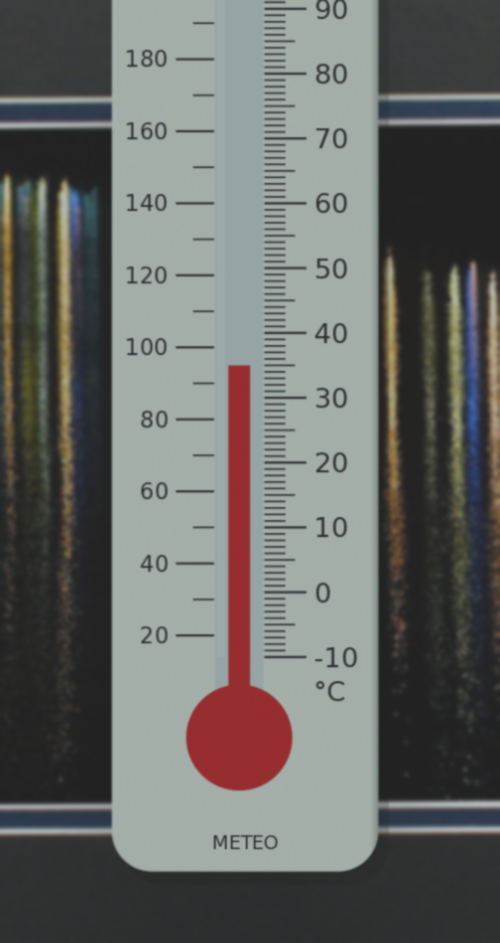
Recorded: 35°C
